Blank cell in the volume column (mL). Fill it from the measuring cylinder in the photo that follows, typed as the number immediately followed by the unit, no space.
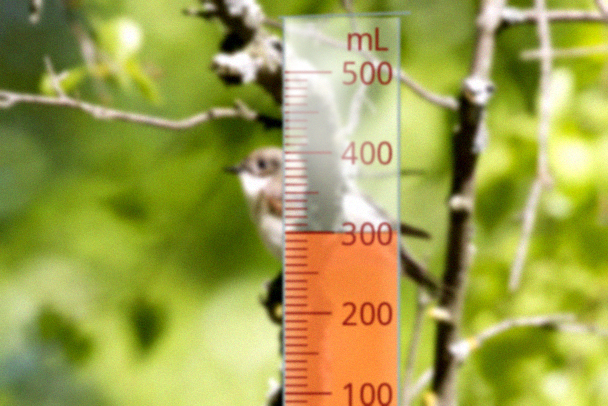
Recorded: 300mL
